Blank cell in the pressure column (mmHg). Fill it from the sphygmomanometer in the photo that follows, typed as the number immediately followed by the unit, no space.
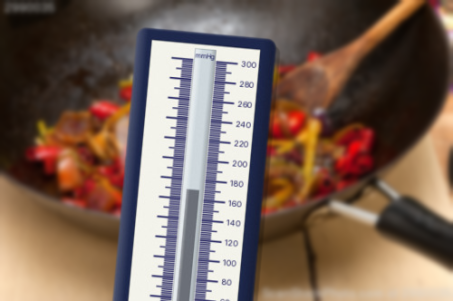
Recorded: 170mmHg
